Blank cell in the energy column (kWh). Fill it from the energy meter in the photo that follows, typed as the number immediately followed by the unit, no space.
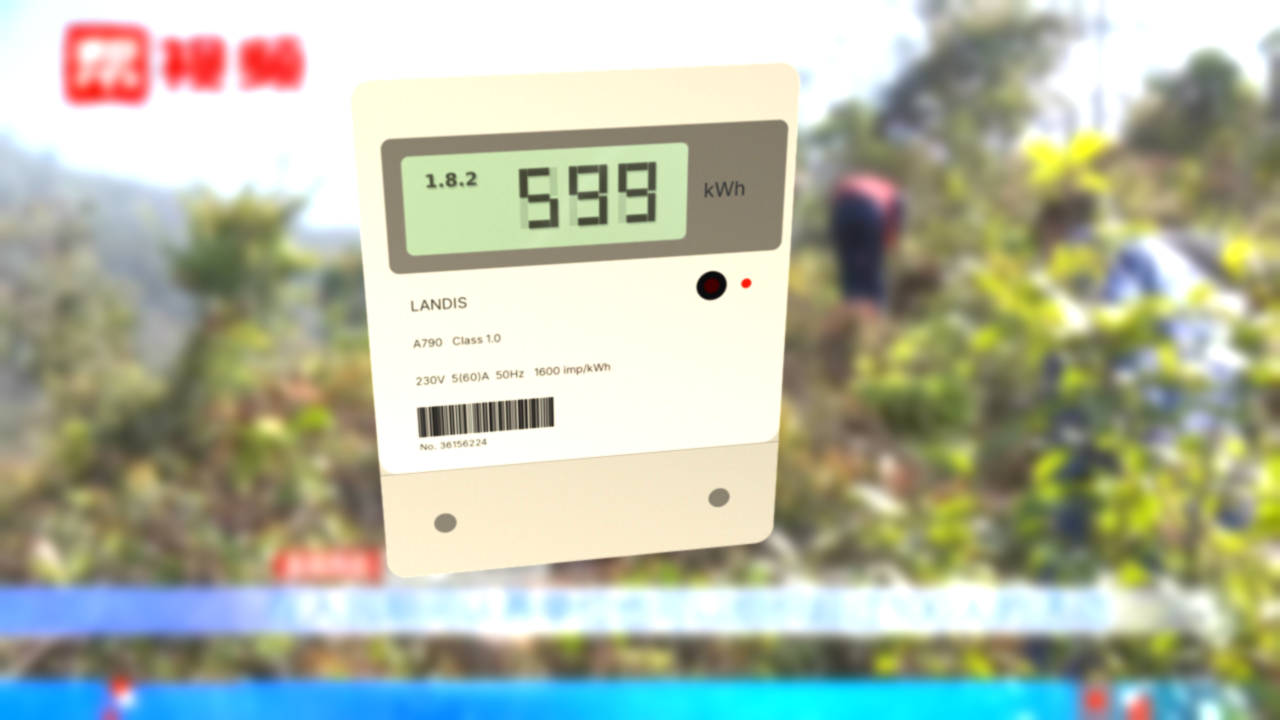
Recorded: 599kWh
